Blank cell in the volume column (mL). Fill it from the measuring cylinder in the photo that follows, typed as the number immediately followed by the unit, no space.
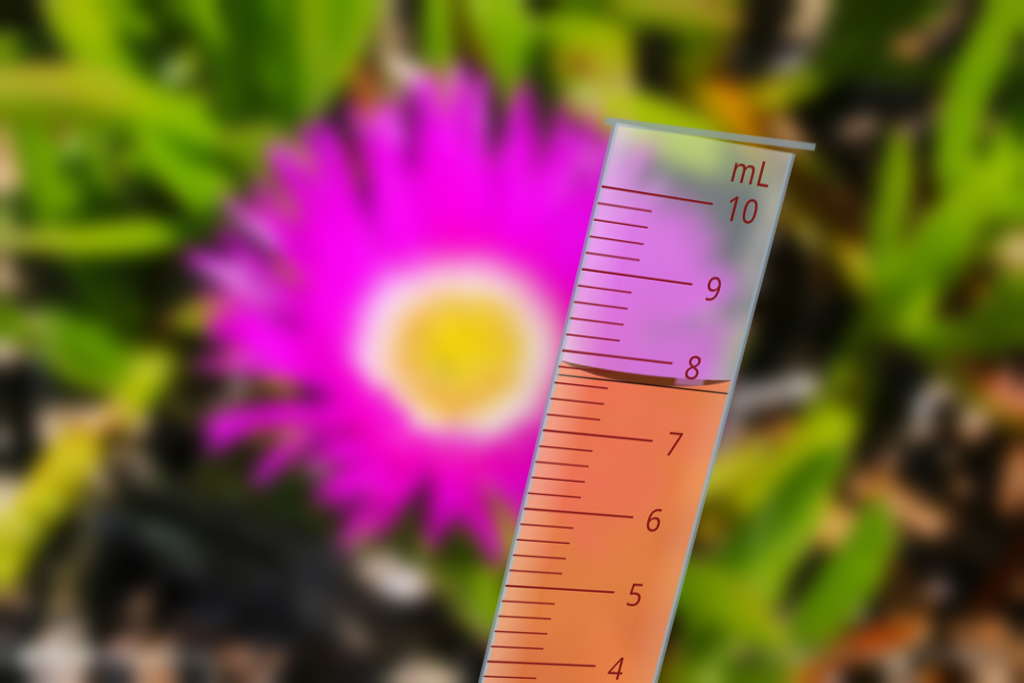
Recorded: 7.7mL
